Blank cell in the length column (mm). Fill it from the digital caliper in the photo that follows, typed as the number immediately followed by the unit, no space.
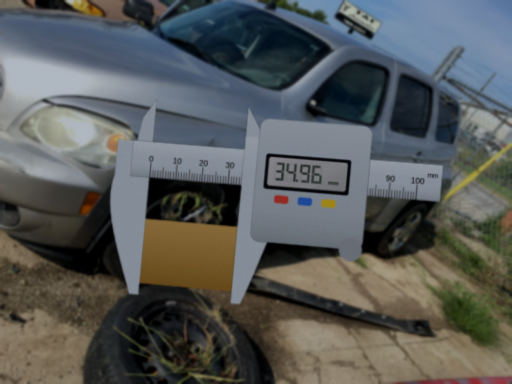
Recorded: 34.96mm
